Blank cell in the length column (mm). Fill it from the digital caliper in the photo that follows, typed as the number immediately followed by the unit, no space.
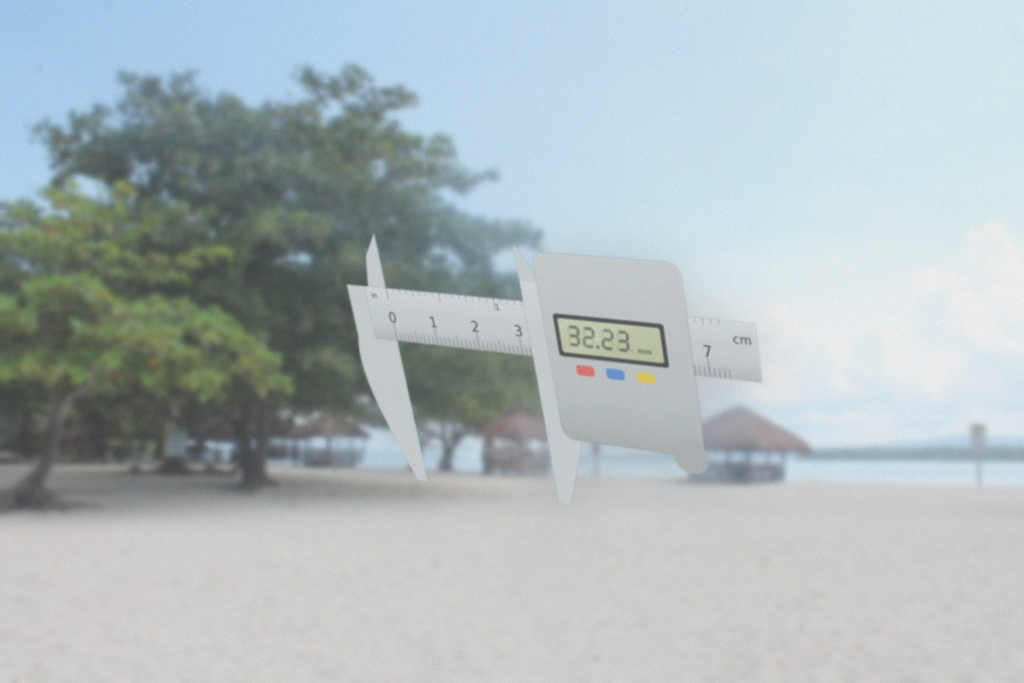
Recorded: 32.23mm
